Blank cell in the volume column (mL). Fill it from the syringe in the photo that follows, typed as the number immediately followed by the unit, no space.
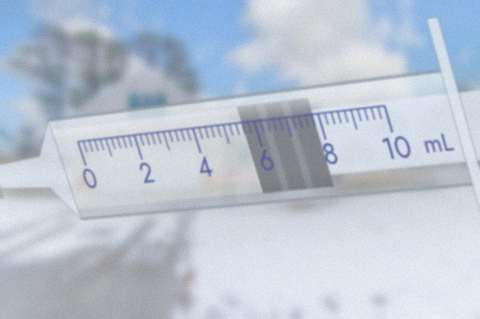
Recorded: 5.6mL
